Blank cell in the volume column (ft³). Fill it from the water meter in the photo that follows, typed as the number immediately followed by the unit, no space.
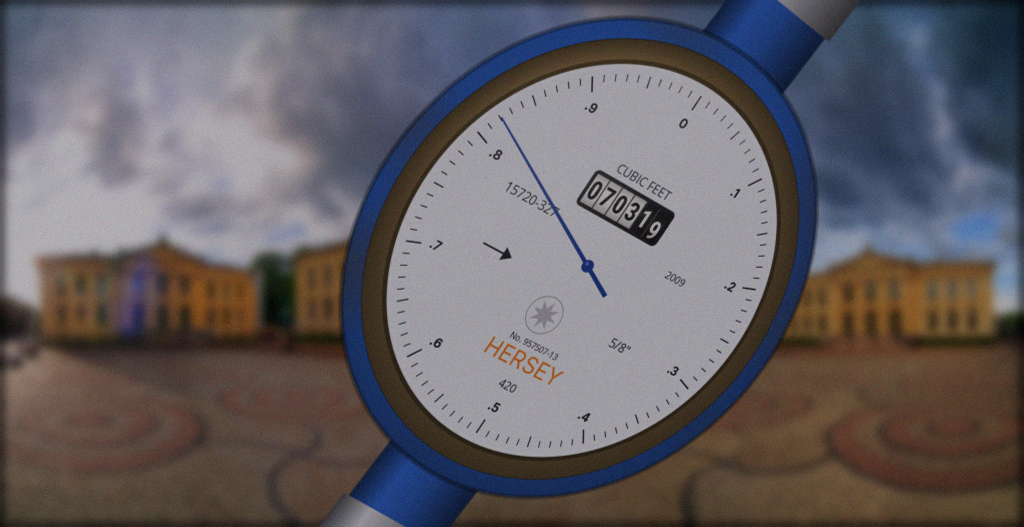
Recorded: 70318.82ft³
